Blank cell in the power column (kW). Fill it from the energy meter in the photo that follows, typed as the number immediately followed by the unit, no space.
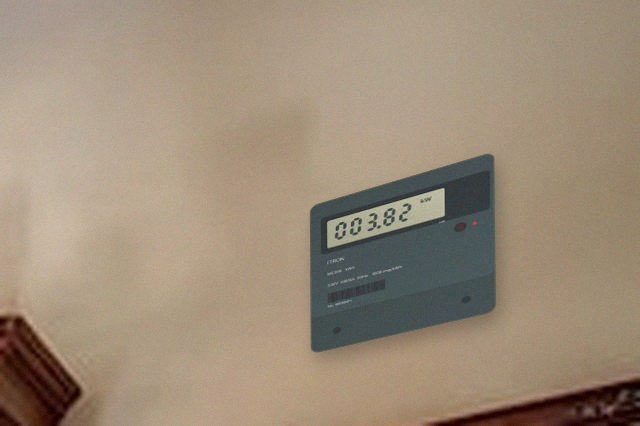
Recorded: 3.82kW
